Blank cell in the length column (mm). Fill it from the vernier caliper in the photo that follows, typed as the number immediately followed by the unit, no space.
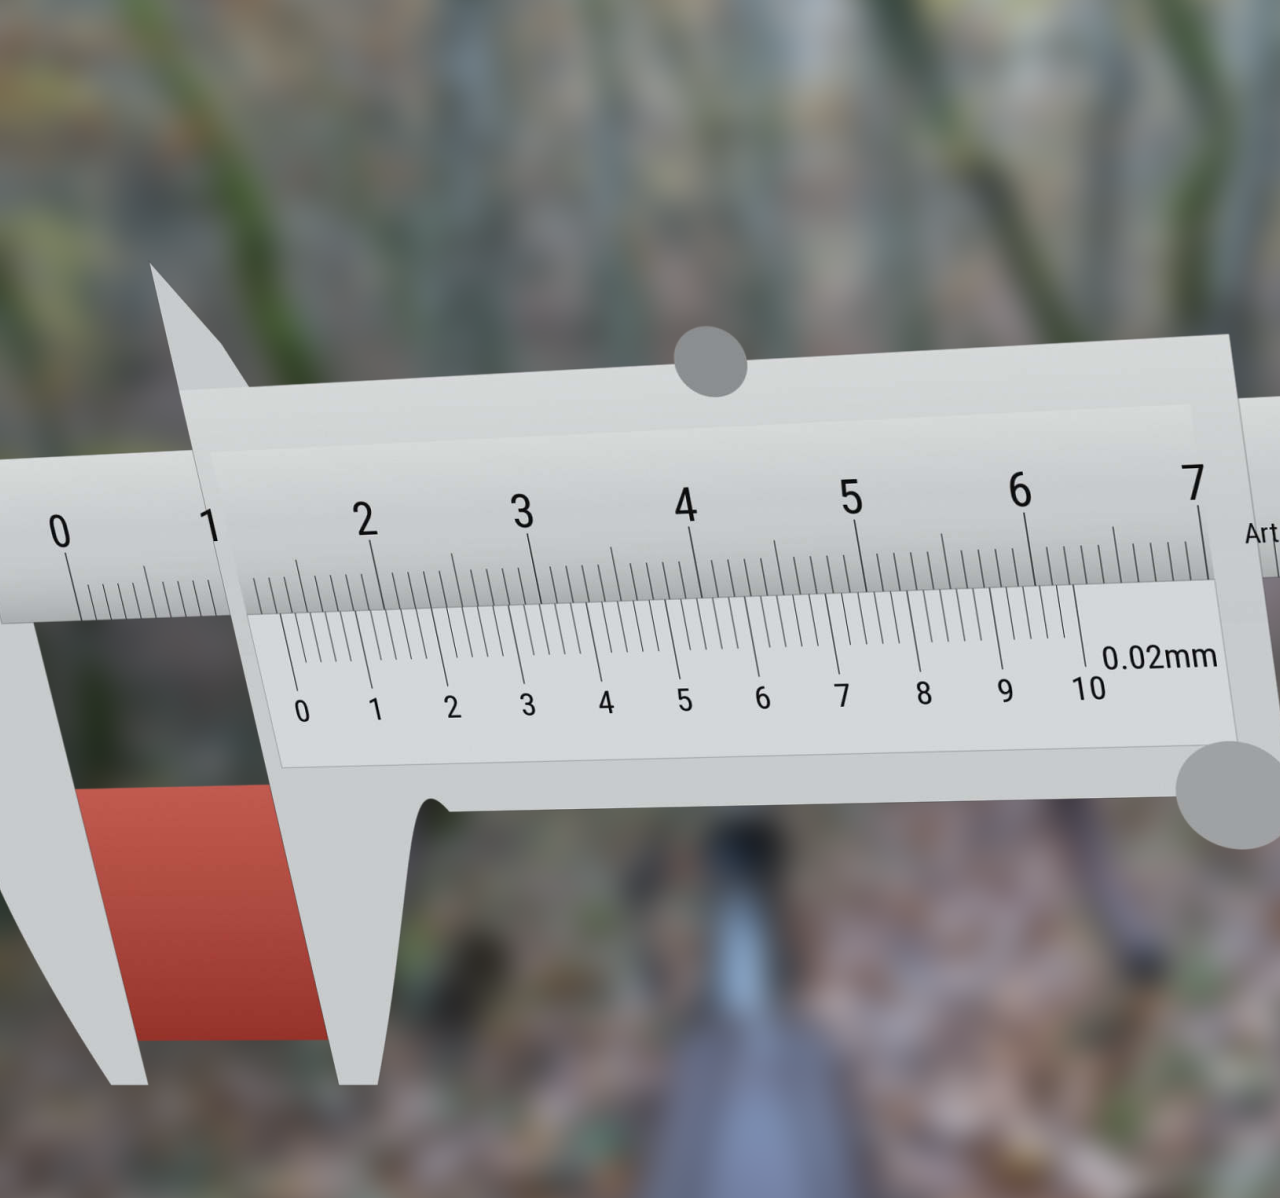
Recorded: 13.2mm
